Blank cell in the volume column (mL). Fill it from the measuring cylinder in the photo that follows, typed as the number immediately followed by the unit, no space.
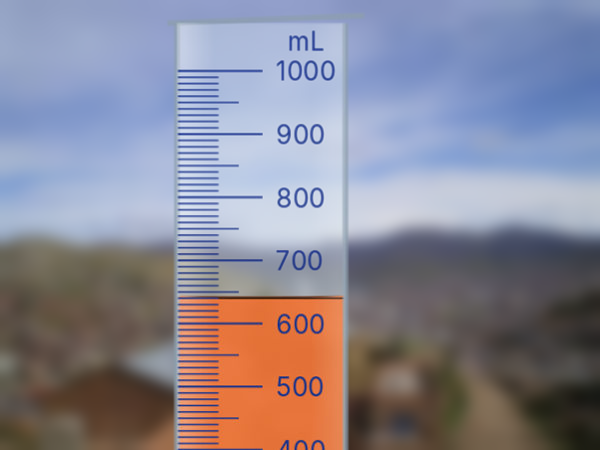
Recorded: 640mL
